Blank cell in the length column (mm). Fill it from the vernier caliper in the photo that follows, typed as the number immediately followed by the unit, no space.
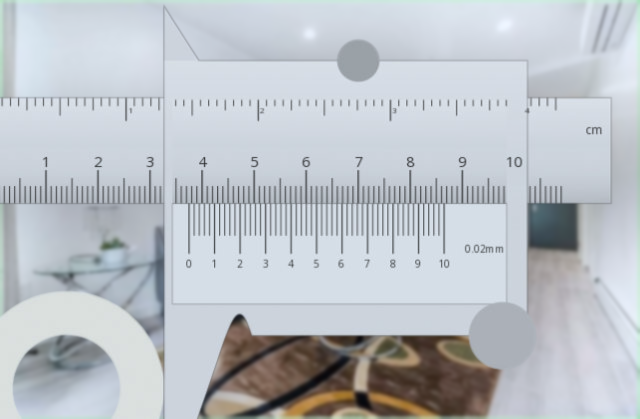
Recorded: 37.5mm
